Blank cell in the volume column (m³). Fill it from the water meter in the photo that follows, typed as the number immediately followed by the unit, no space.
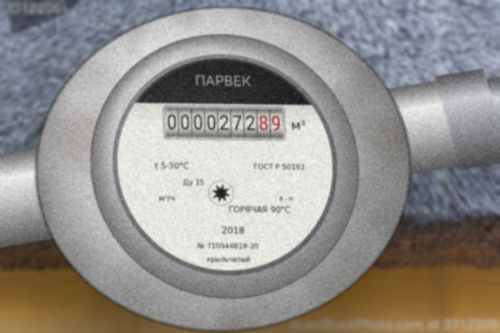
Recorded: 272.89m³
